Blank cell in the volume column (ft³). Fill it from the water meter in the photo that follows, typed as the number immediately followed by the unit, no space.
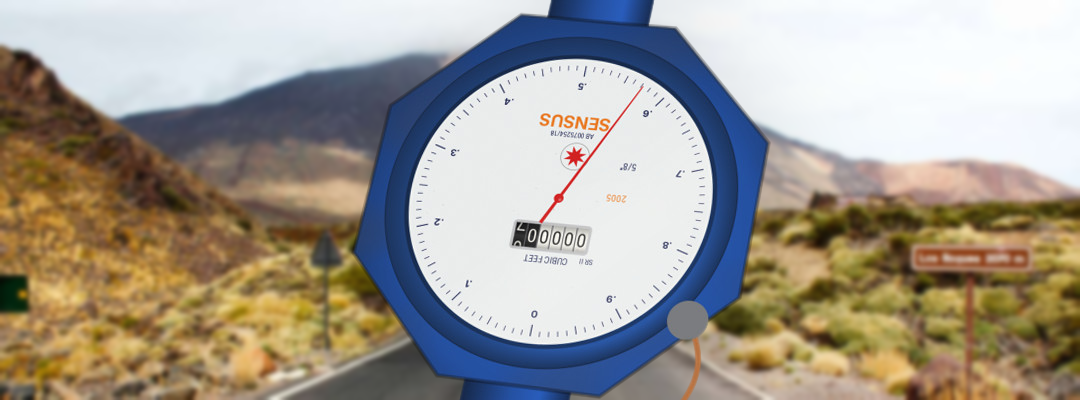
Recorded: 6.57ft³
